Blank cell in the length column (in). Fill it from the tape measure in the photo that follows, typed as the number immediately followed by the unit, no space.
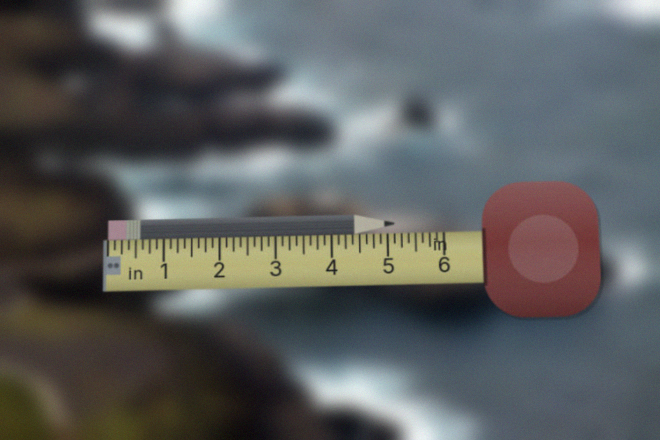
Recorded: 5.125in
